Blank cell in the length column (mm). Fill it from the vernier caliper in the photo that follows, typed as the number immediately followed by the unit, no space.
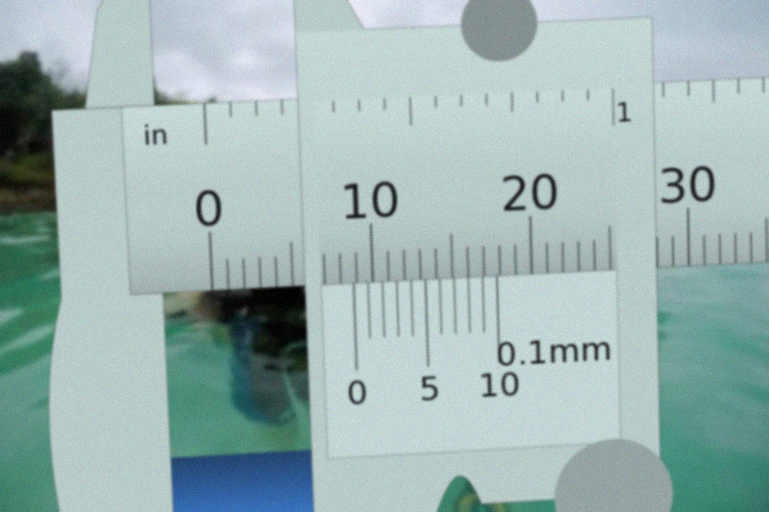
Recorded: 8.8mm
